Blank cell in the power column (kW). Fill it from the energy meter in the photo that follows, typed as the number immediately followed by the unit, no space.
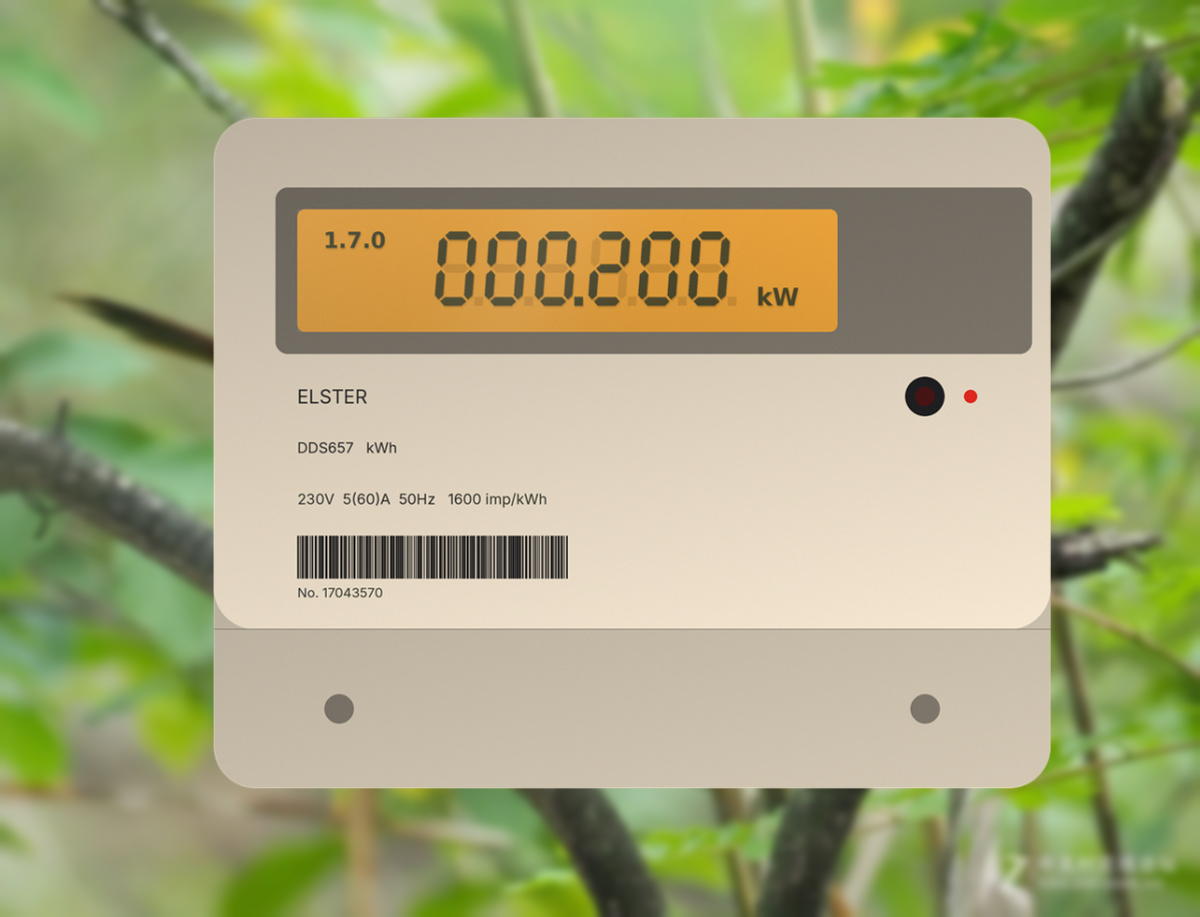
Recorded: 0.200kW
